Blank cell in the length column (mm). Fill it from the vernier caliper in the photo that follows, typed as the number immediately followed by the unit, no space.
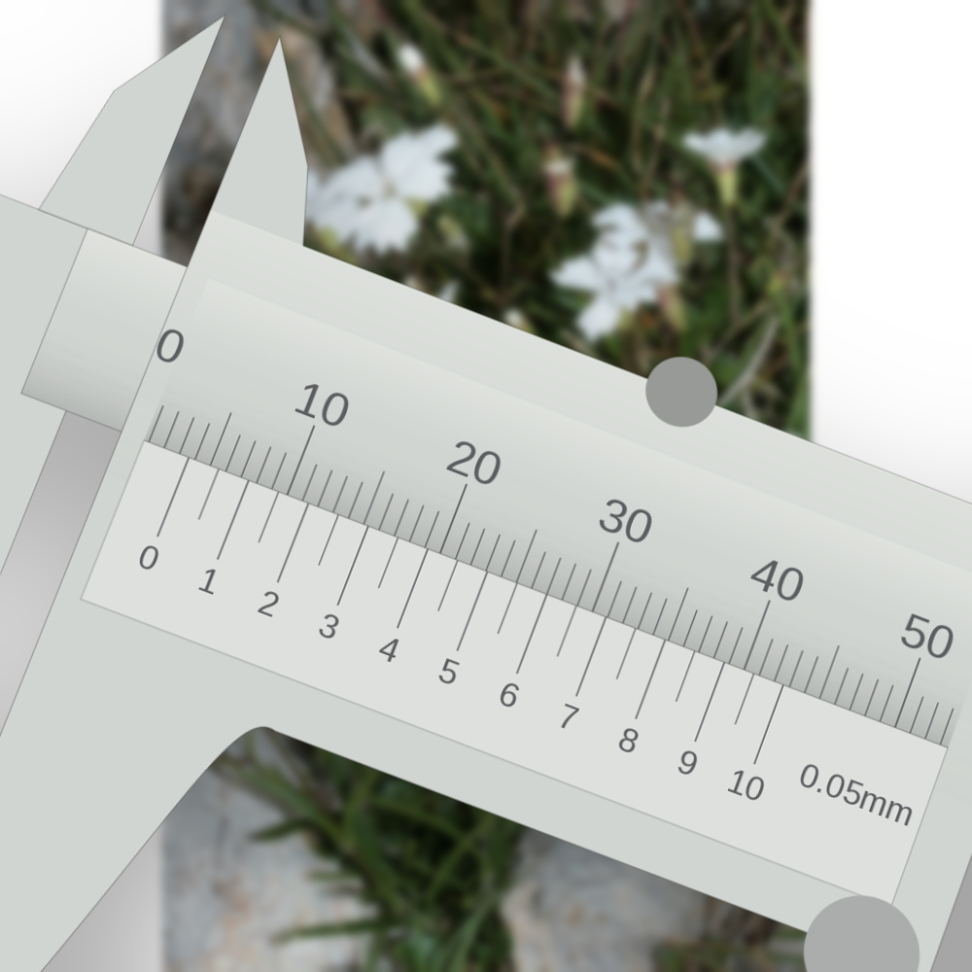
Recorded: 3.6mm
